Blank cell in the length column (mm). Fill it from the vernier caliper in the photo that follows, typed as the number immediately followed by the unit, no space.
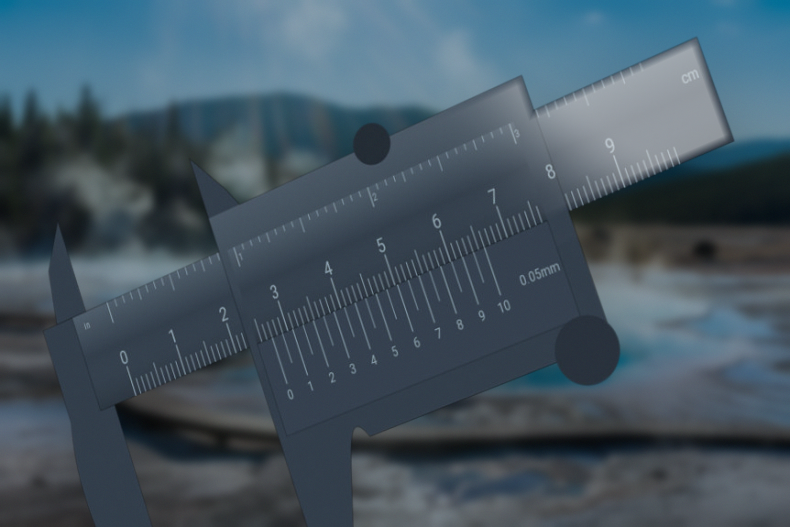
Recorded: 27.0mm
